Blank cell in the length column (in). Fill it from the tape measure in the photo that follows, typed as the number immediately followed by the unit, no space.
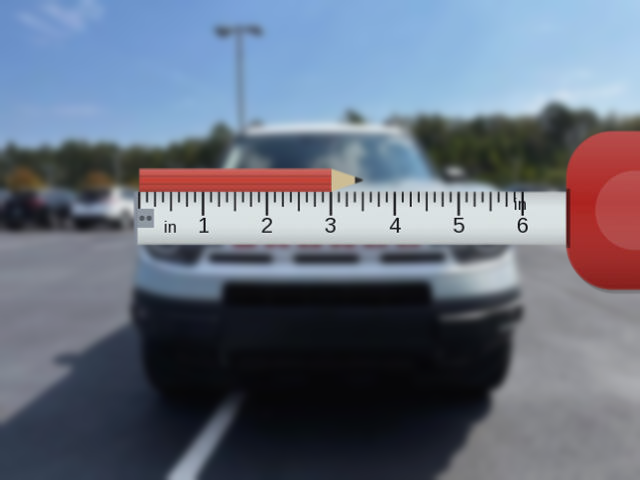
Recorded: 3.5in
